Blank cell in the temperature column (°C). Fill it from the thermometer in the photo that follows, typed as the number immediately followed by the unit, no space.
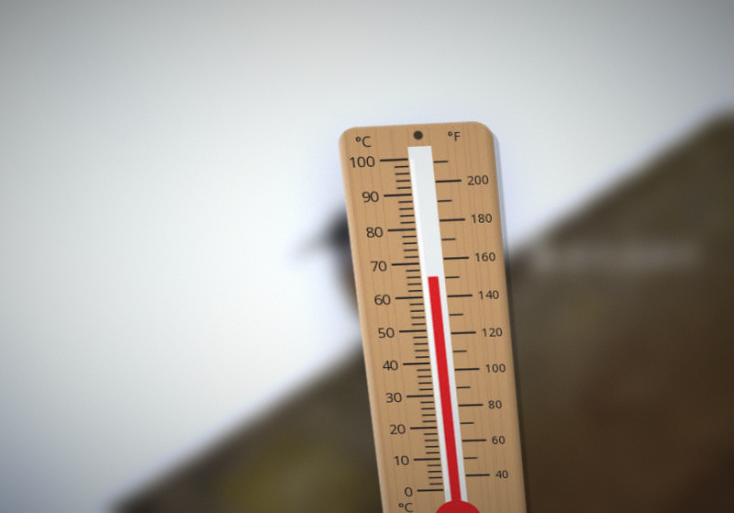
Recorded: 66°C
